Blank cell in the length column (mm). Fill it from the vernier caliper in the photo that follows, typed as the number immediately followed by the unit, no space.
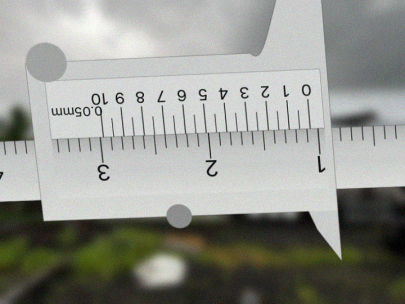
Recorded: 10.7mm
